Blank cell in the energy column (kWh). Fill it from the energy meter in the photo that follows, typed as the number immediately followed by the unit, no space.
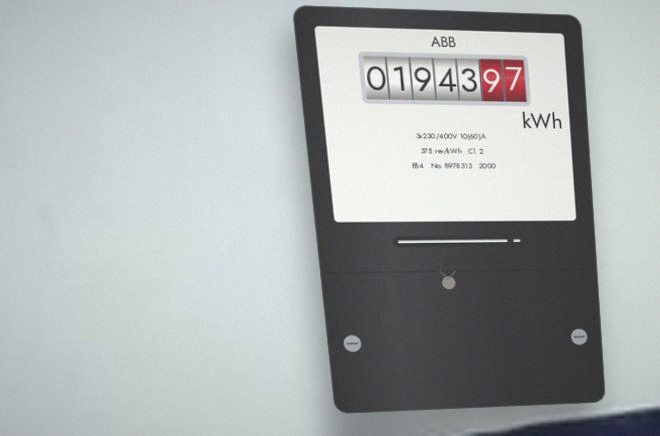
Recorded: 1943.97kWh
